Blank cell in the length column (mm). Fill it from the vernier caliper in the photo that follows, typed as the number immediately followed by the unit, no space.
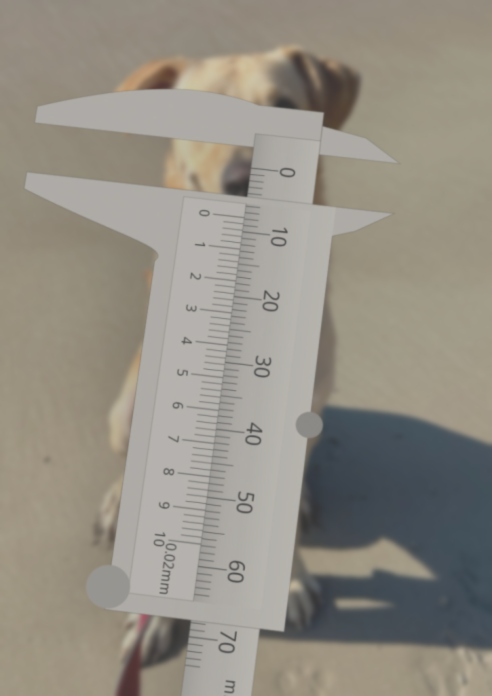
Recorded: 7.8mm
